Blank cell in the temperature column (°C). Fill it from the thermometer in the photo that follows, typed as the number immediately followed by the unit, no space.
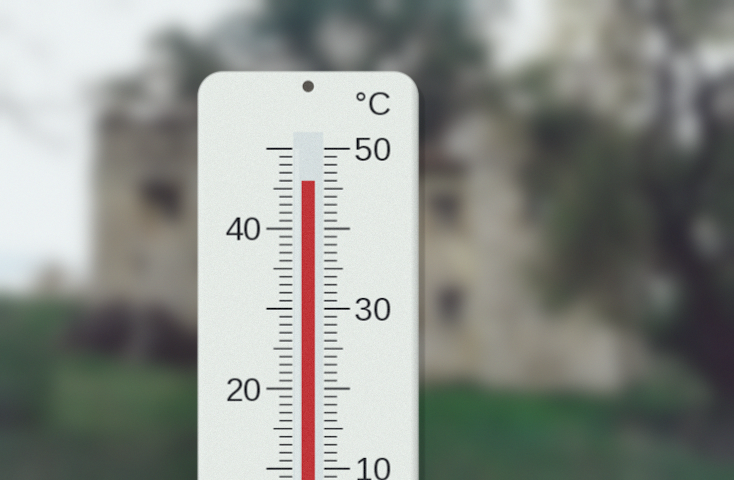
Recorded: 46°C
